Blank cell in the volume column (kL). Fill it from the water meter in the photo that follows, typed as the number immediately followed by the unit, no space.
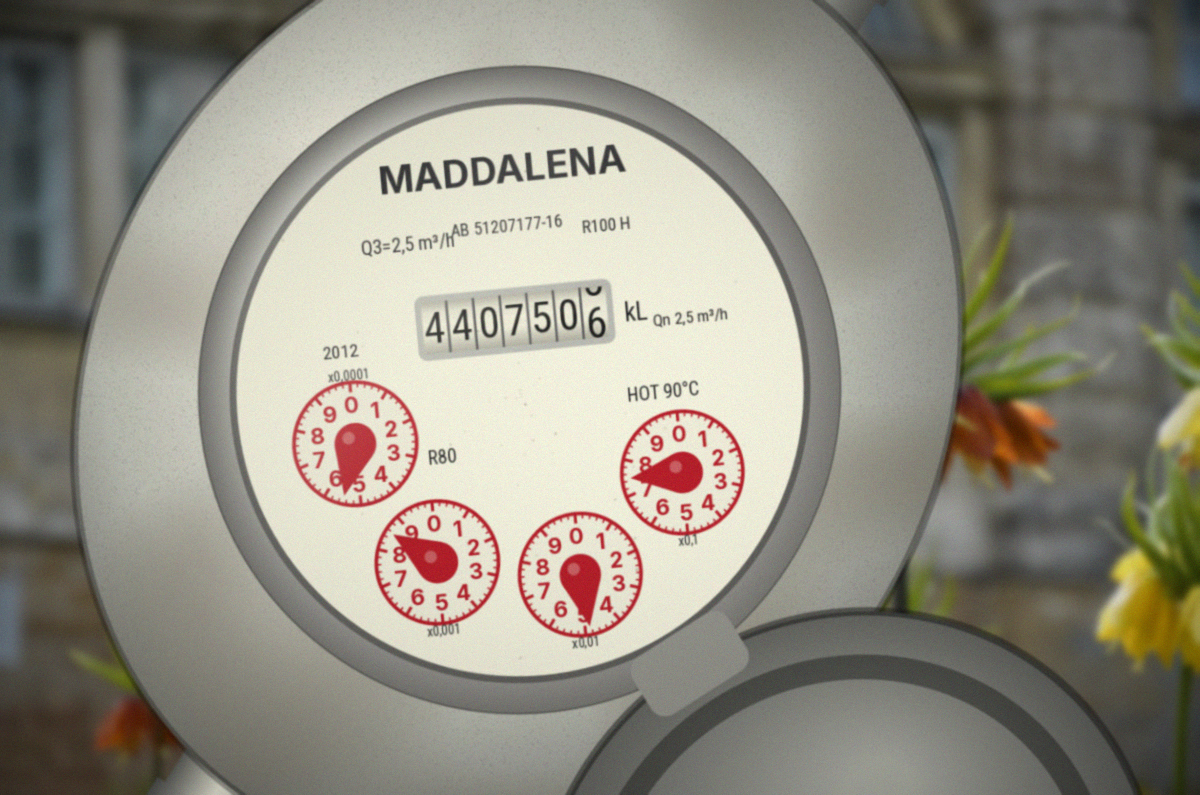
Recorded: 4407505.7485kL
